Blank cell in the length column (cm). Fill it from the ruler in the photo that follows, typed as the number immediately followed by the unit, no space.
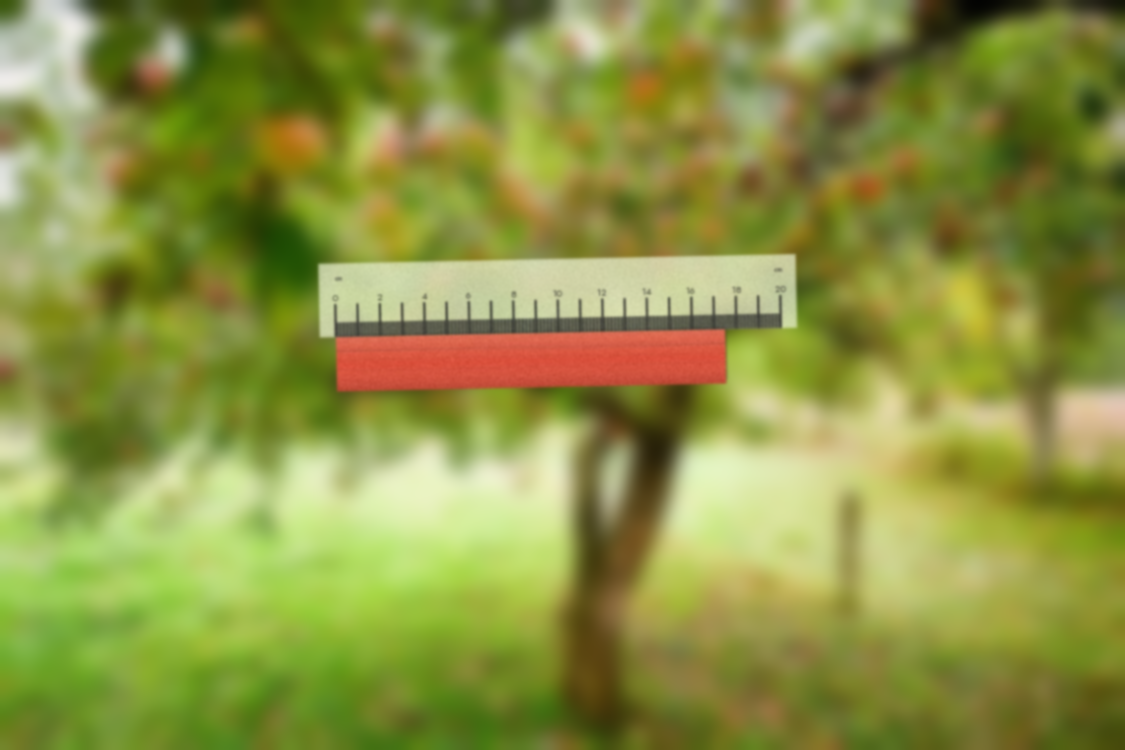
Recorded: 17.5cm
